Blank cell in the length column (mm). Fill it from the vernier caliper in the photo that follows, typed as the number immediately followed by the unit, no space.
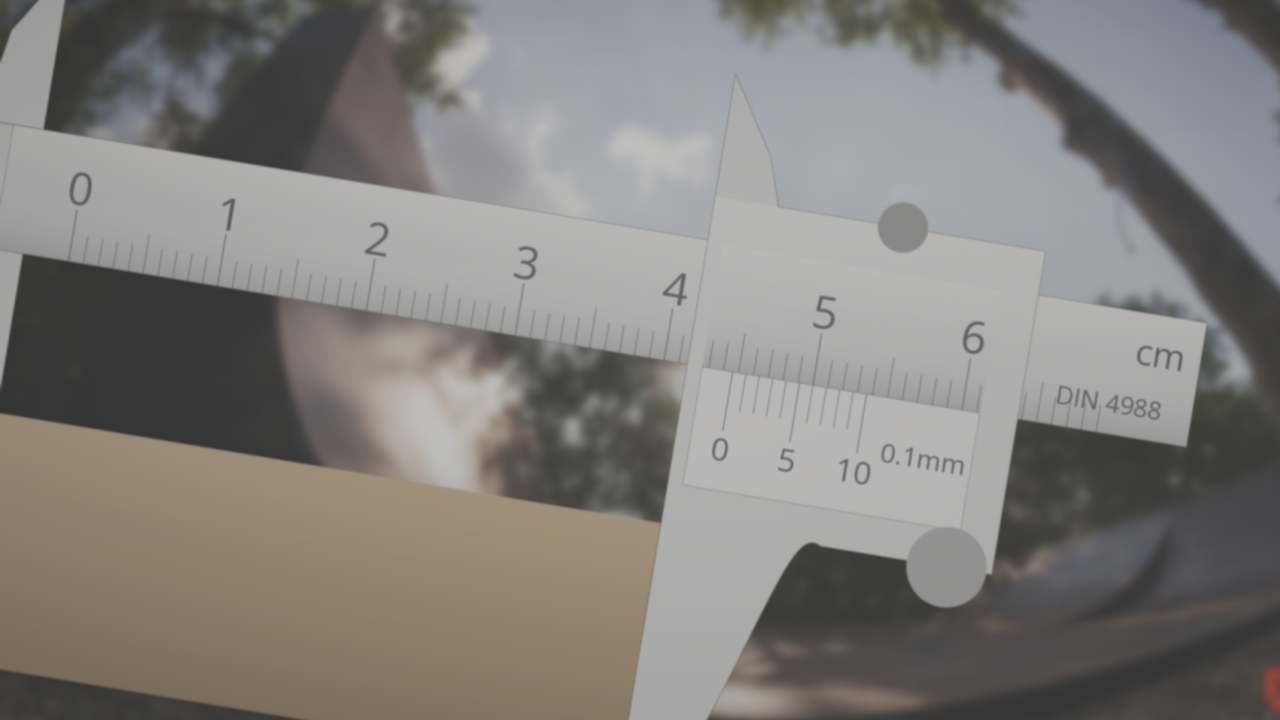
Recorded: 44.6mm
